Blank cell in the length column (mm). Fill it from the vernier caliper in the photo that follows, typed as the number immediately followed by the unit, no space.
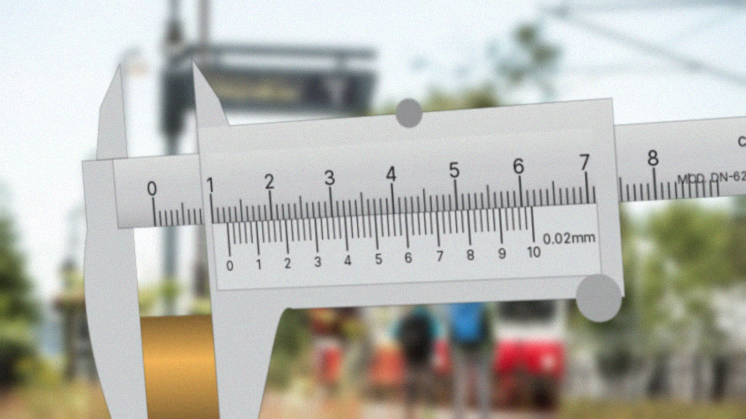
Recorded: 12.5mm
